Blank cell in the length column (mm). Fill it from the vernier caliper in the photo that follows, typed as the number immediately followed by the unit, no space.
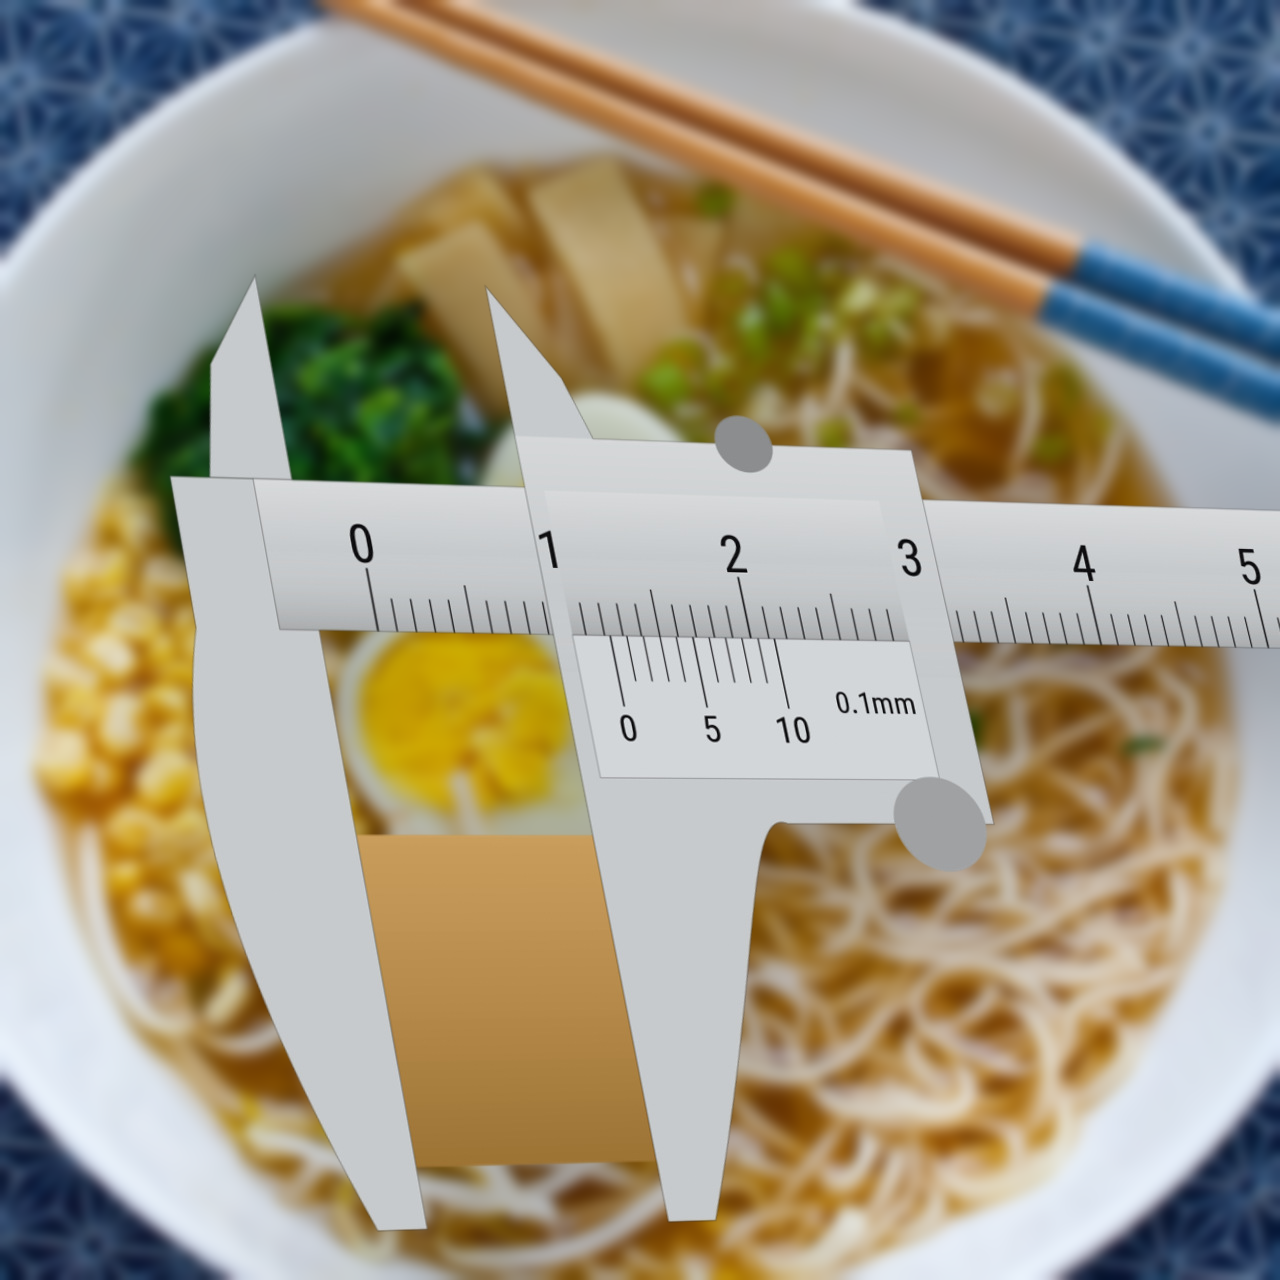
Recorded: 12.3mm
